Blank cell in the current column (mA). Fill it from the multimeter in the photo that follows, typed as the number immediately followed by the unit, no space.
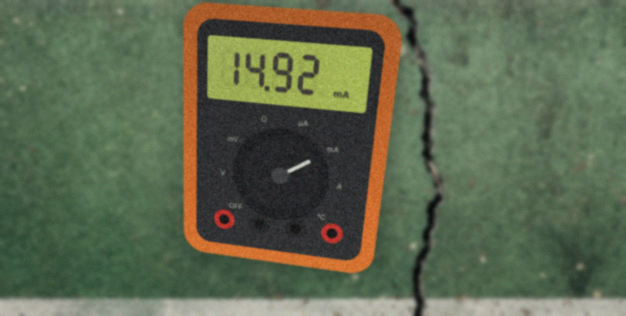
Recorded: 14.92mA
